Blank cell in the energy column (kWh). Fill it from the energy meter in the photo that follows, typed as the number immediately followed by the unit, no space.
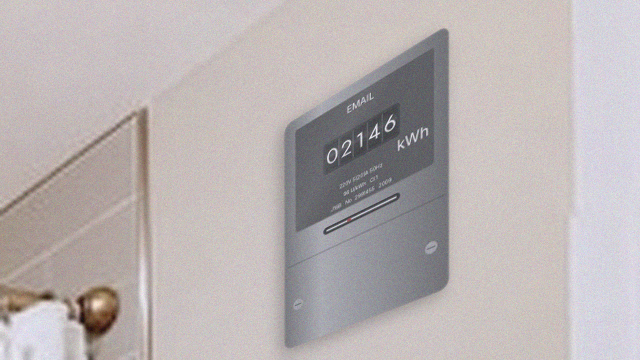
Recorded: 2146kWh
